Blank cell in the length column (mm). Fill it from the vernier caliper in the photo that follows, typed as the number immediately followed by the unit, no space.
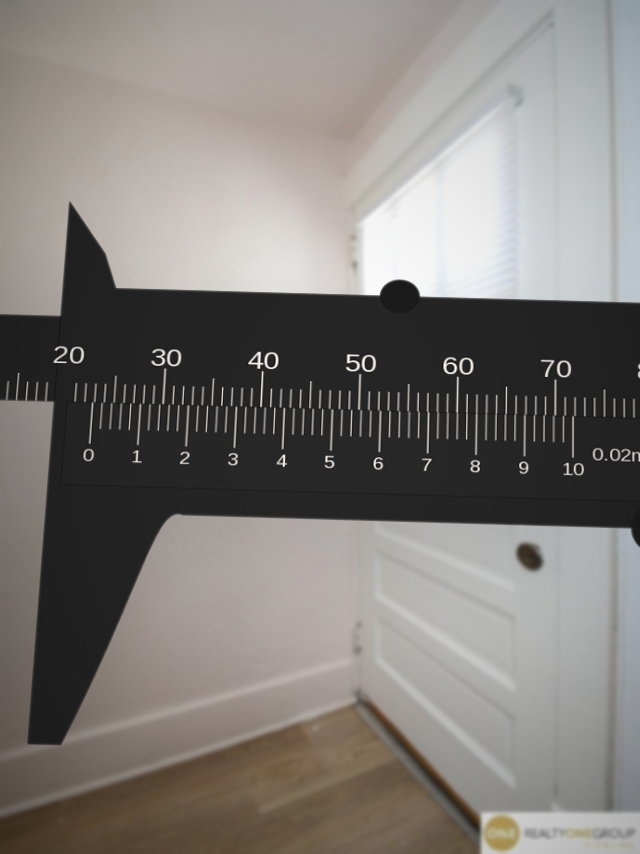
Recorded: 22.8mm
